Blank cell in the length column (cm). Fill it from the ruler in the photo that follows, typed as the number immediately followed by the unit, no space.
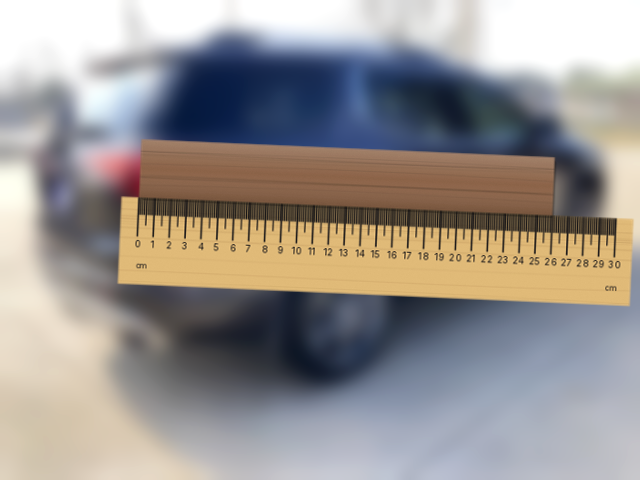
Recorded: 26cm
